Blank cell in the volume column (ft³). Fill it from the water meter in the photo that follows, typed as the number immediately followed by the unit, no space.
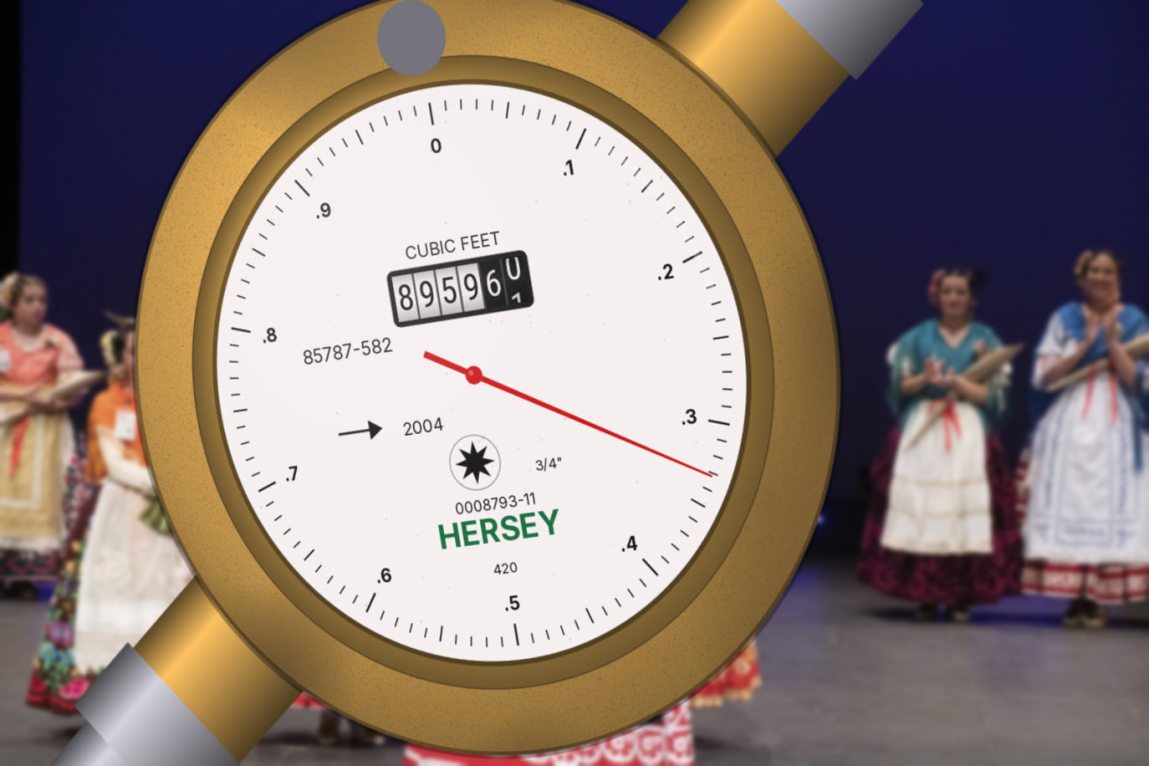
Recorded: 895960.33ft³
